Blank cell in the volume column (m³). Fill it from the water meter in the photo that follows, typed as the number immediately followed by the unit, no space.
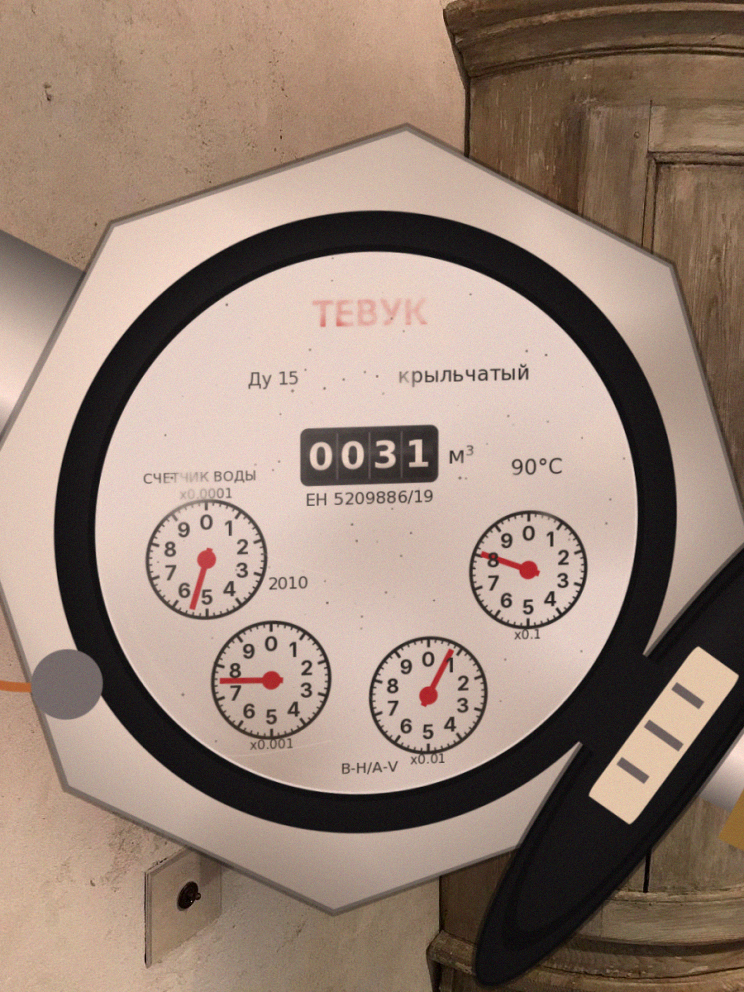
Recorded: 31.8075m³
